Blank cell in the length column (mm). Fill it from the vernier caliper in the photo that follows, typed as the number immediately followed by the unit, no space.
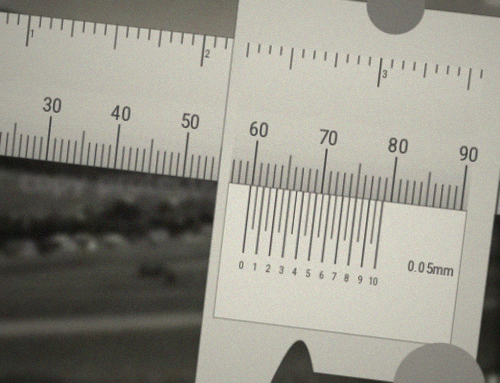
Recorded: 59.8mm
